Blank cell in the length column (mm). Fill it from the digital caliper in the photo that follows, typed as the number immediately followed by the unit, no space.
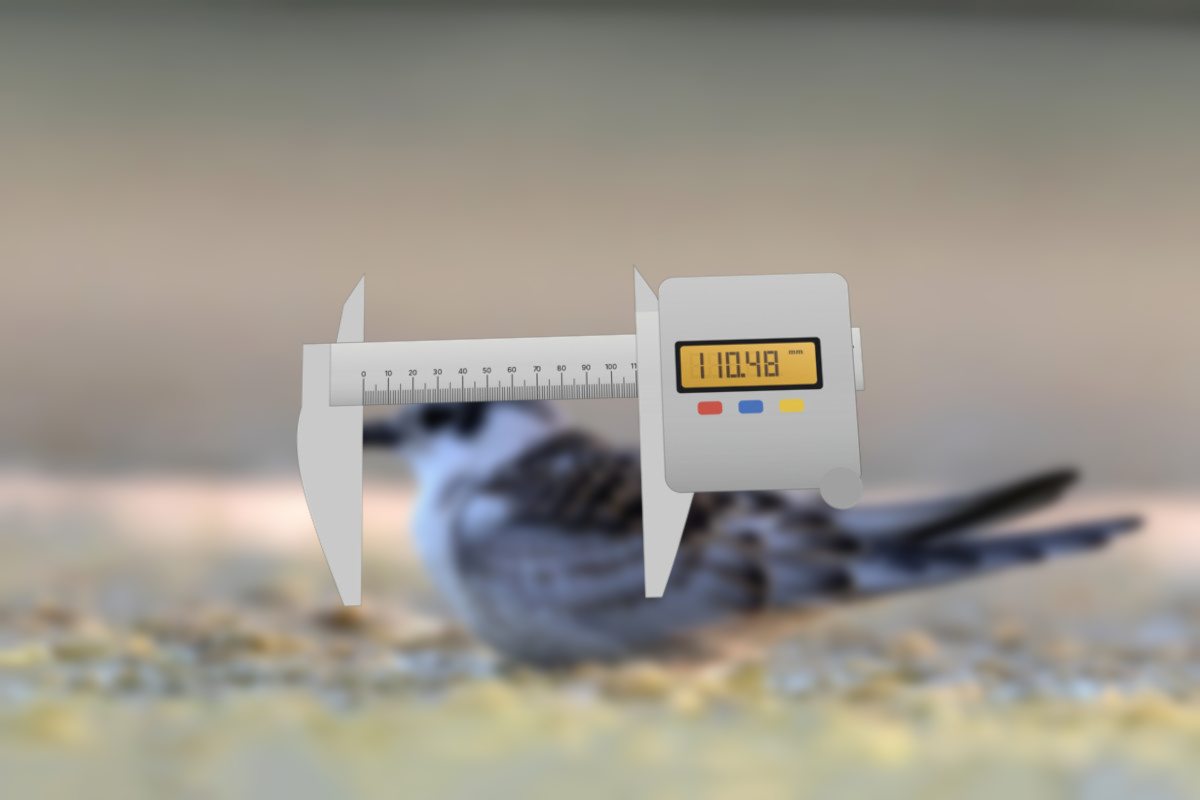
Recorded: 110.48mm
